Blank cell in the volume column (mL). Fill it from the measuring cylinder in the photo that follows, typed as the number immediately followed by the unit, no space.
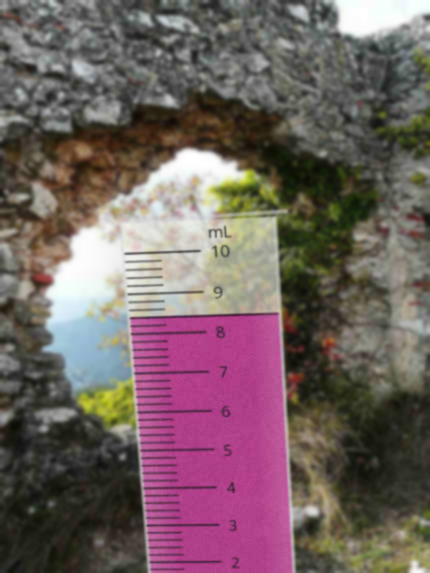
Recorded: 8.4mL
